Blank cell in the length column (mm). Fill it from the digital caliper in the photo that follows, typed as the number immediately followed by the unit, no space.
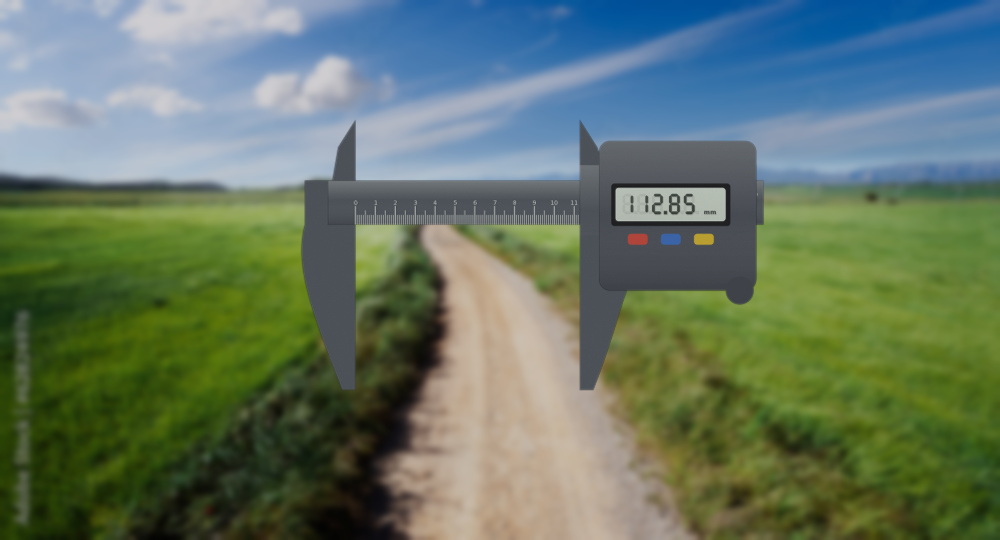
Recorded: 112.85mm
